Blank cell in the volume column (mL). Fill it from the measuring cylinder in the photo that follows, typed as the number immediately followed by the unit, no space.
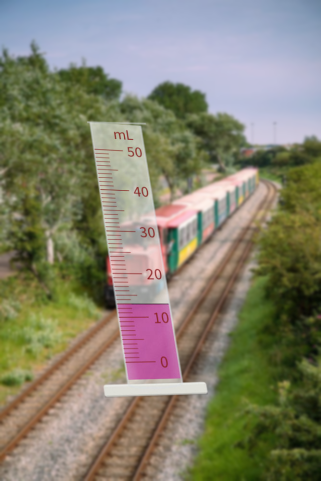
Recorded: 13mL
